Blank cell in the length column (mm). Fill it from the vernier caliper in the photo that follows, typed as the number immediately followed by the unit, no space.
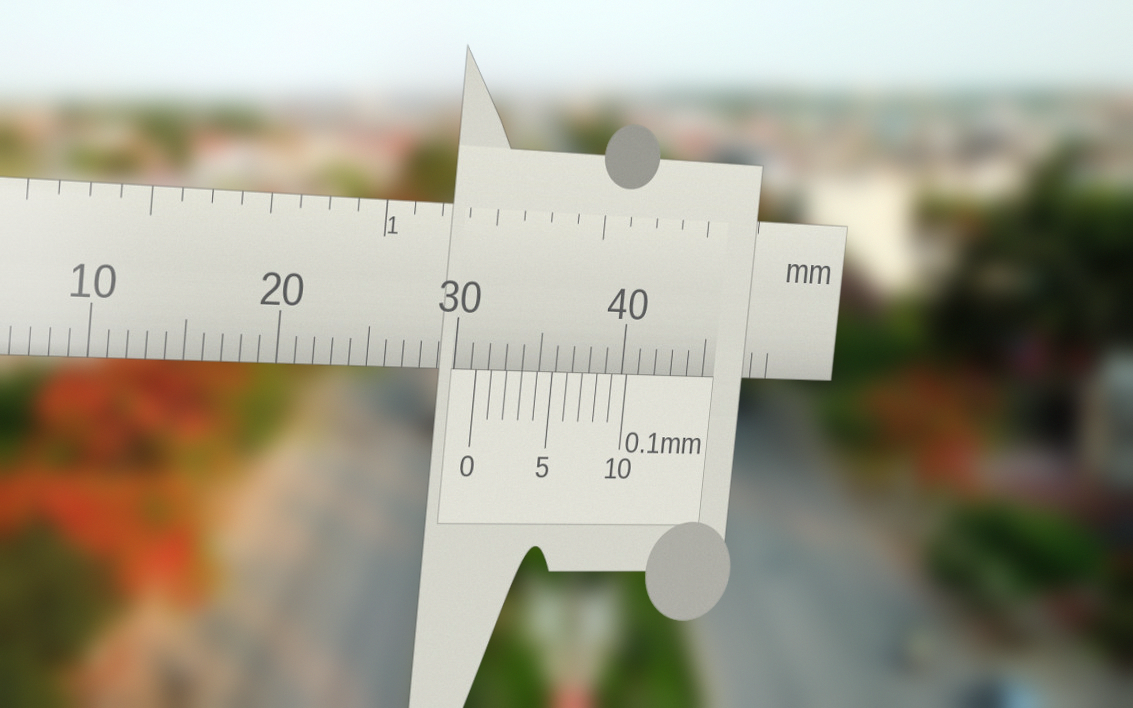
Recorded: 31.3mm
